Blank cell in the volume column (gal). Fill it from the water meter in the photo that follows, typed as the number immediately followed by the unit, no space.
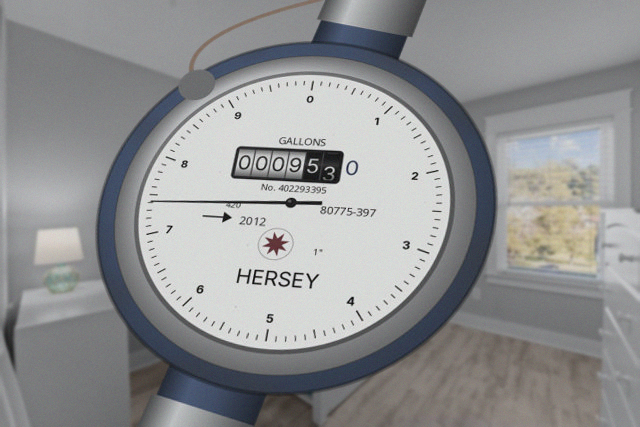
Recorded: 9527.4gal
